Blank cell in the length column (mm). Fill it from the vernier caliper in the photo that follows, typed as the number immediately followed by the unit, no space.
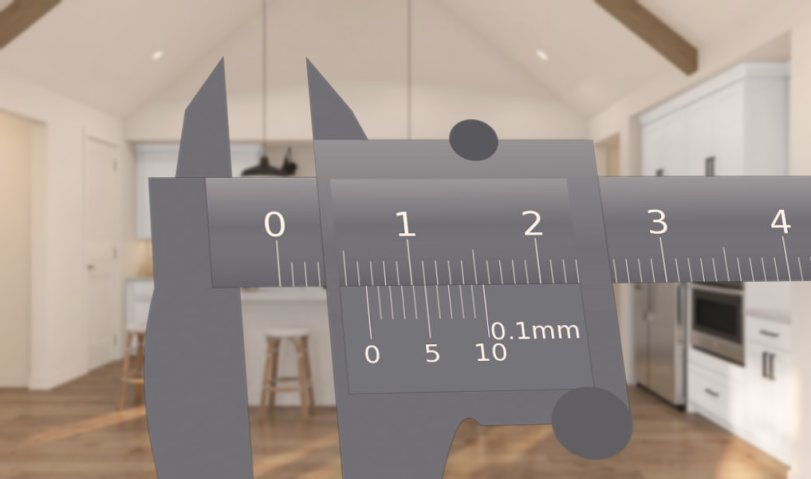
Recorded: 6.5mm
